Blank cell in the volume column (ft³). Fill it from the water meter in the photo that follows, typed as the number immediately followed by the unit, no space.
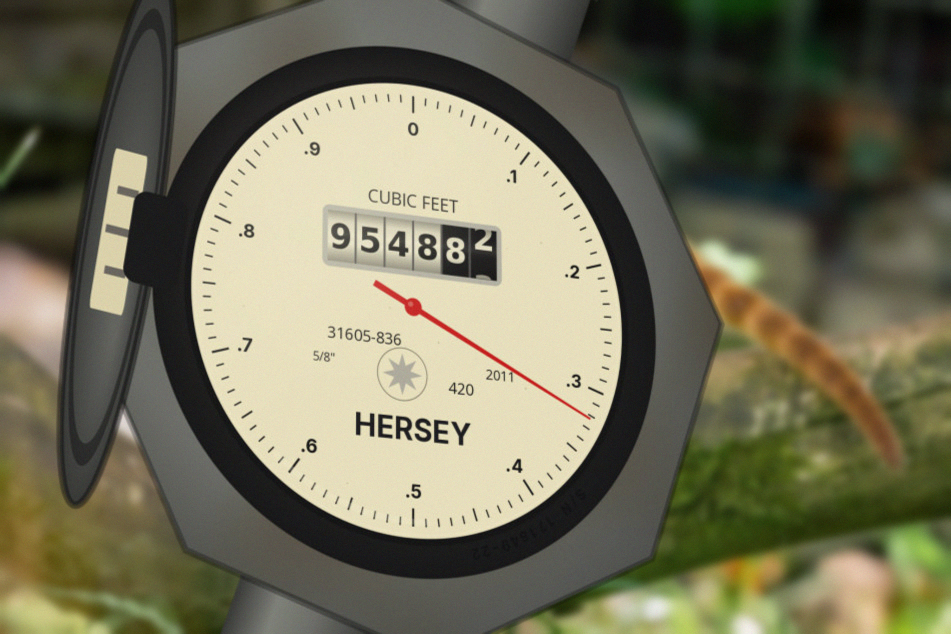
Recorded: 954882.32ft³
